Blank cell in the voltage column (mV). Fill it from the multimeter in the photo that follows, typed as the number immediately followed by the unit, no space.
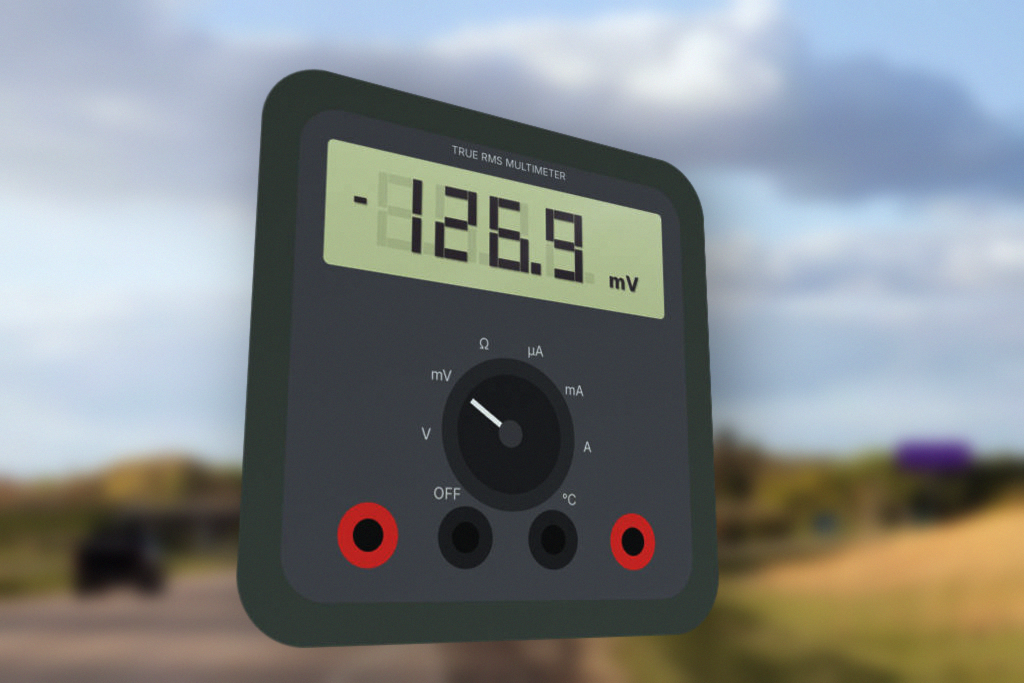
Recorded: -126.9mV
